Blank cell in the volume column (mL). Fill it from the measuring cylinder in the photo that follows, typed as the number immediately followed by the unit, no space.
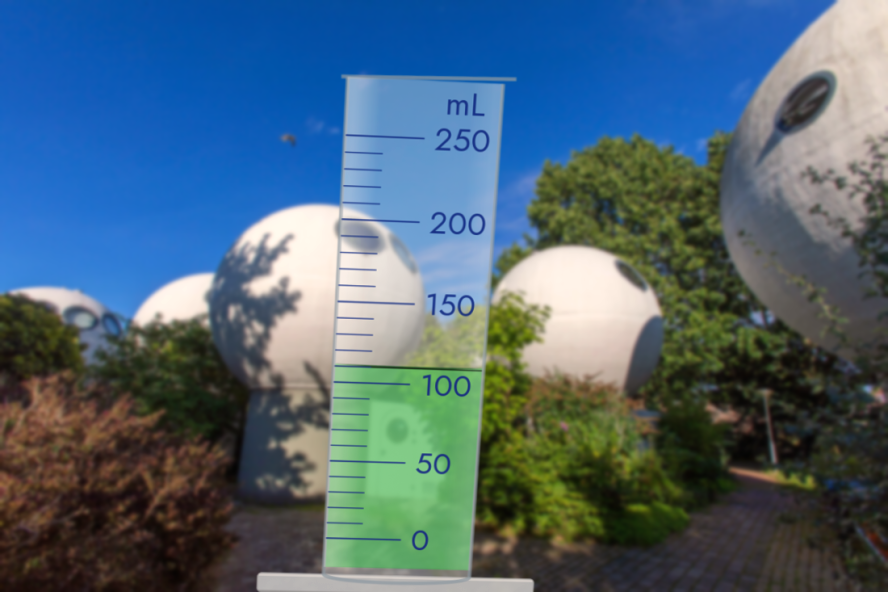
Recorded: 110mL
